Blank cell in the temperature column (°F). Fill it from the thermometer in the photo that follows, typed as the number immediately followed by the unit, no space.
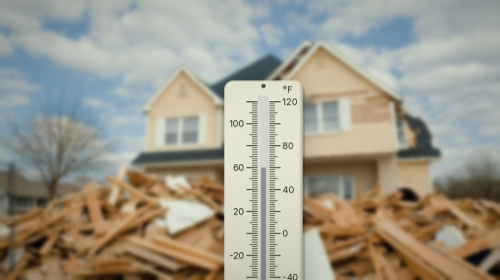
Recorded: 60°F
